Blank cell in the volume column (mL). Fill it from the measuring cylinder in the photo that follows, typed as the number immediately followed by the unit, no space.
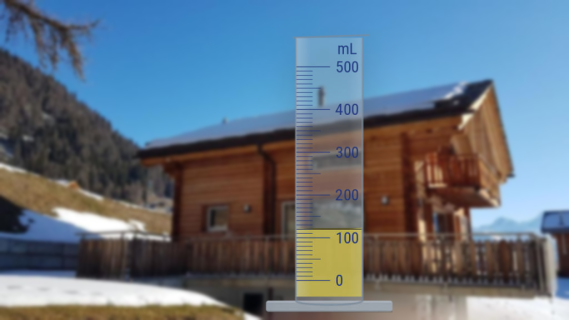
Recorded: 120mL
